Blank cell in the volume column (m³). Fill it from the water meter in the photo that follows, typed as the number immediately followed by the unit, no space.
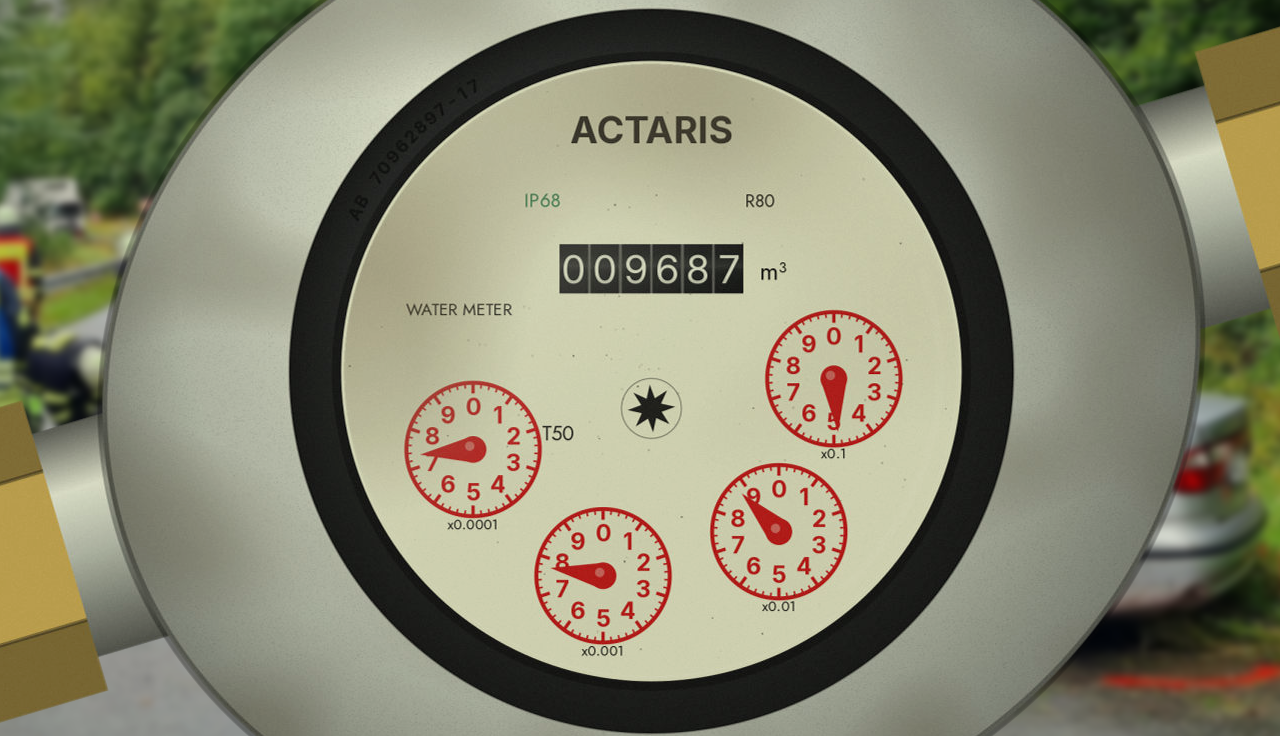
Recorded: 9687.4877m³
